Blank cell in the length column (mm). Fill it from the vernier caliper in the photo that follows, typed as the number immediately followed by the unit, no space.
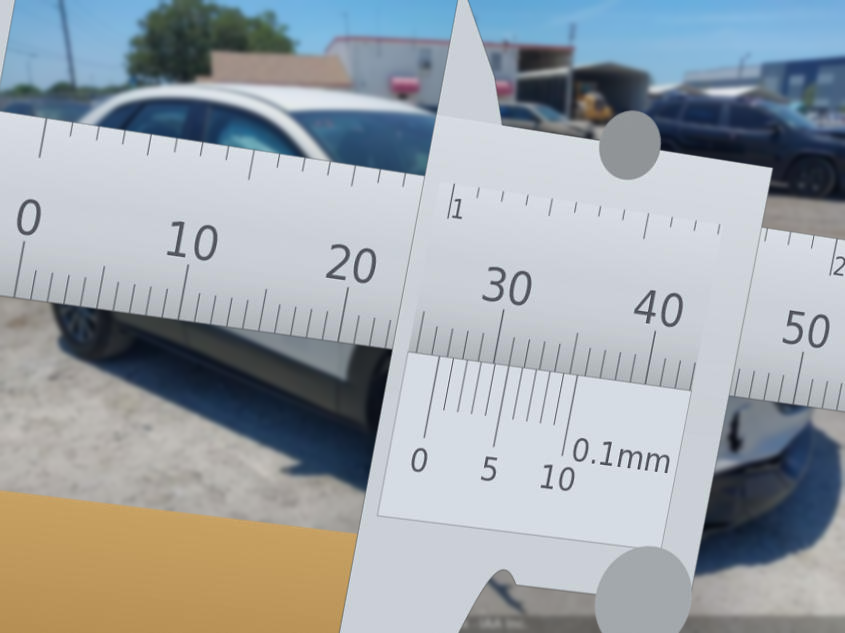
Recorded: 26.5mm
